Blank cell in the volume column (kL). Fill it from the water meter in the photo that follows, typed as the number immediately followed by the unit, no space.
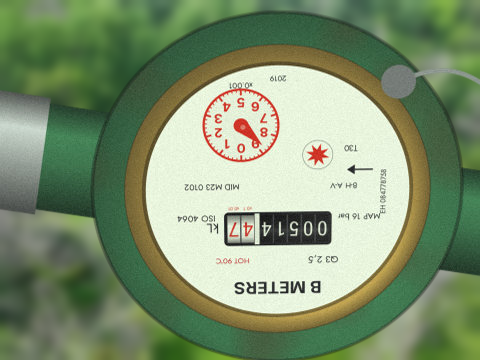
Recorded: 514.478kL
